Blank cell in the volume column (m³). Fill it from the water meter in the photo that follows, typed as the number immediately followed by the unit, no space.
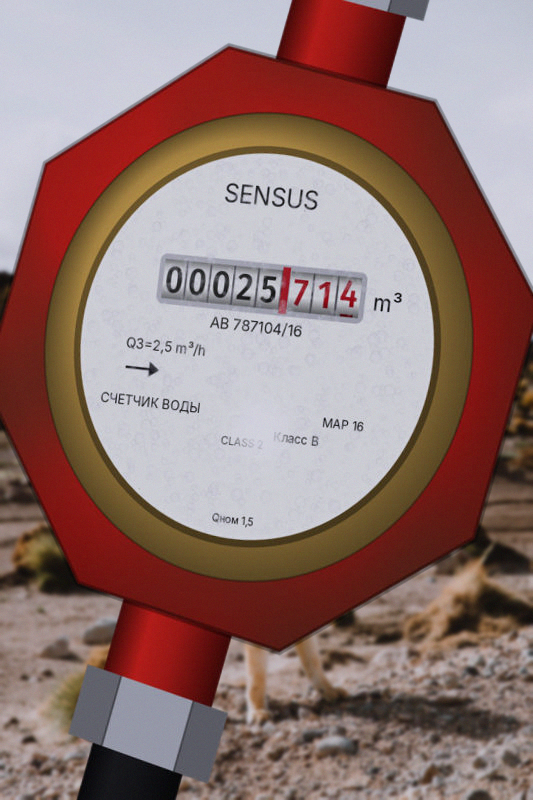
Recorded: 25.714m³
